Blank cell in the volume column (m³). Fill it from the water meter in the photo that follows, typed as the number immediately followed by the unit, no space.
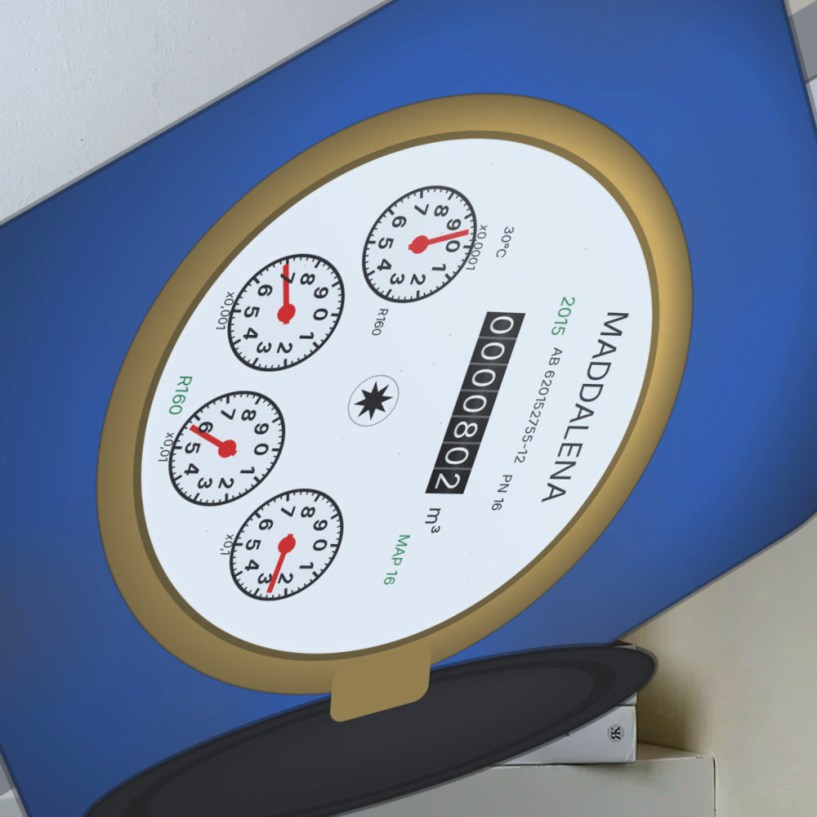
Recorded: 802.2569m³
